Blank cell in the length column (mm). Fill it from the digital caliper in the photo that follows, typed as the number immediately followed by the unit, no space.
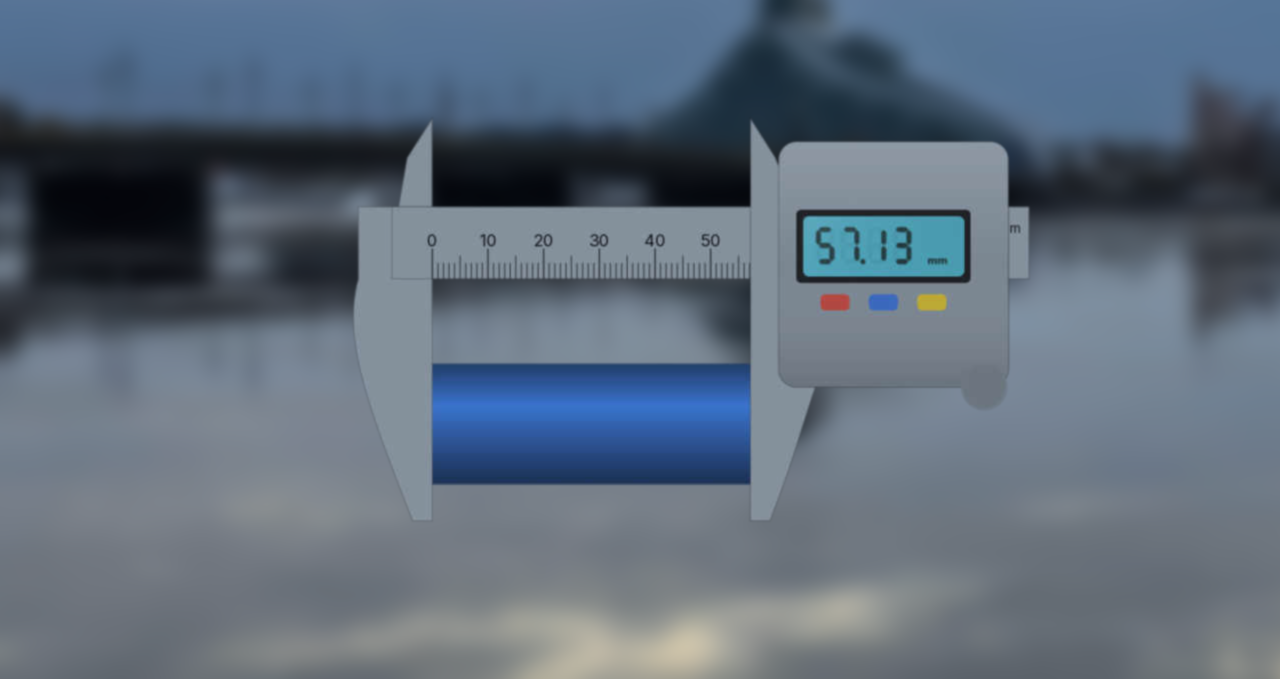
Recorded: 57.13mm
